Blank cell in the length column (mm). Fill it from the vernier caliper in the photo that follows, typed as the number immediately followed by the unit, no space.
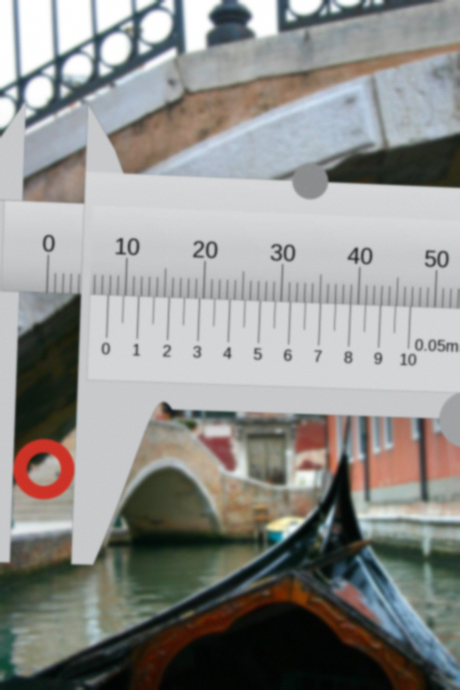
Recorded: 7.8mm
